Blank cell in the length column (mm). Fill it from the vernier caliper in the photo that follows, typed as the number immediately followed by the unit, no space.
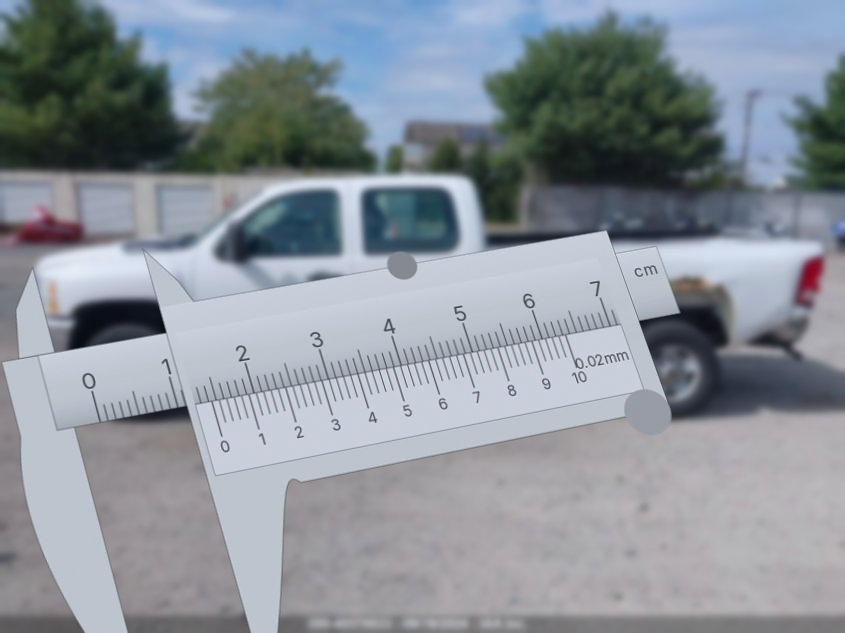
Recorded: 14.4mm
